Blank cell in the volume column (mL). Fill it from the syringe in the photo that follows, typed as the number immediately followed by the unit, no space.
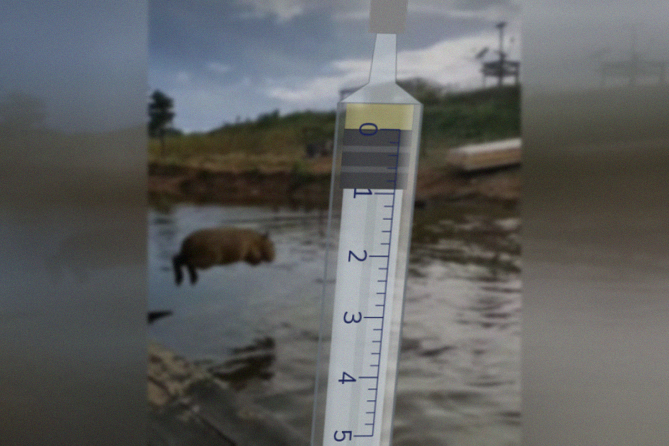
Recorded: 0mL
